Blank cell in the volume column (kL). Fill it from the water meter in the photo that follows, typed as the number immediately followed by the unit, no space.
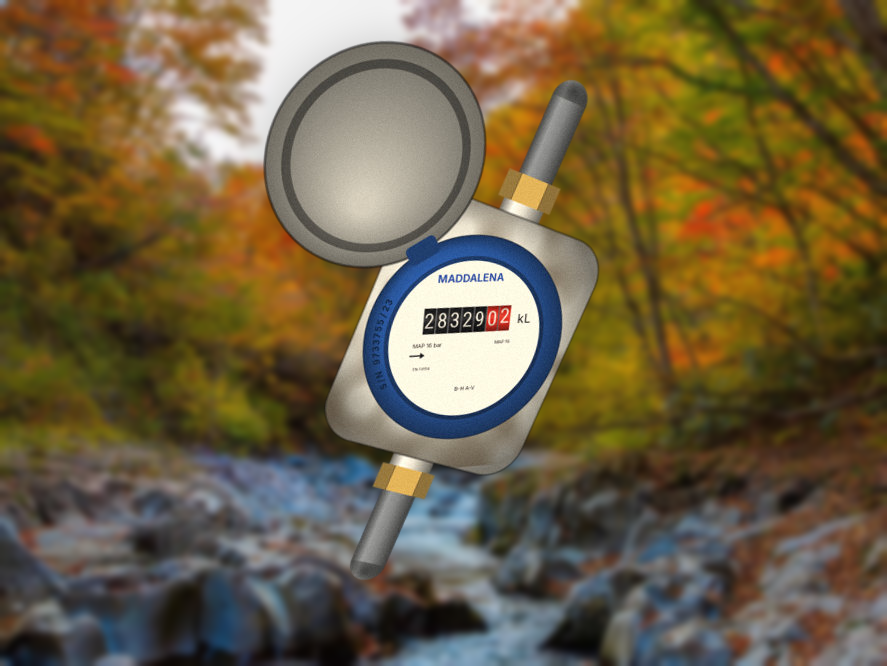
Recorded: 28329.02kL
